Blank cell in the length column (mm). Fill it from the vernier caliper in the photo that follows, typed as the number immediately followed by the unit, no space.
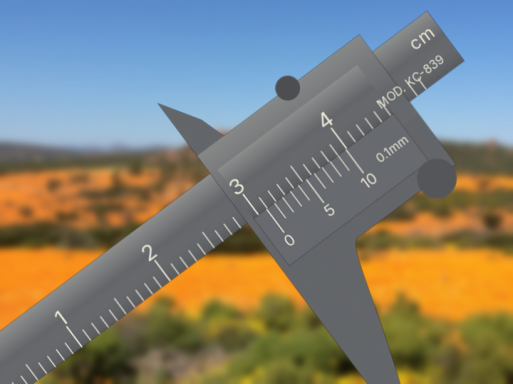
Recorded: 30.9mm
